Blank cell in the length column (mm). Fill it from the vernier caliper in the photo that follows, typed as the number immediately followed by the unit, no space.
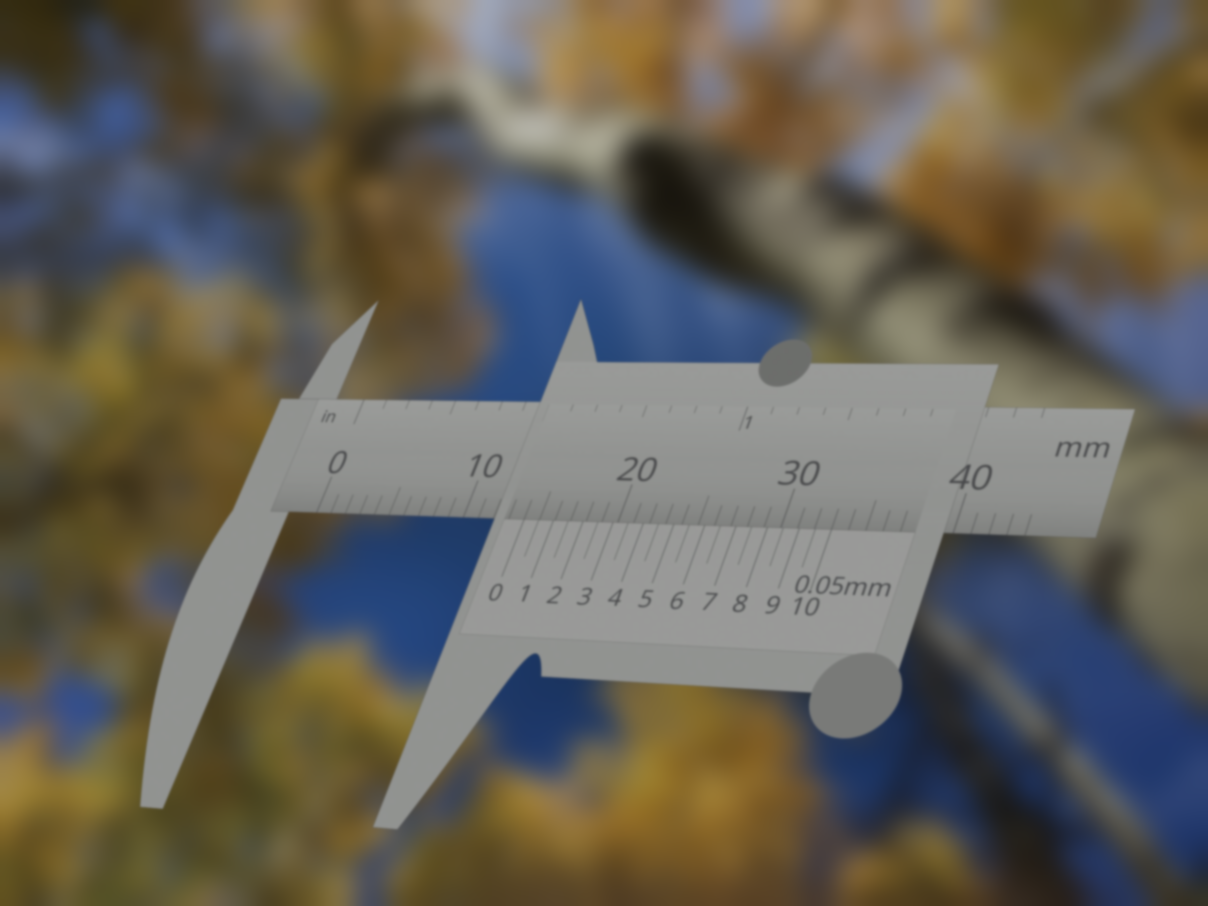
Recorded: 14.0mm
